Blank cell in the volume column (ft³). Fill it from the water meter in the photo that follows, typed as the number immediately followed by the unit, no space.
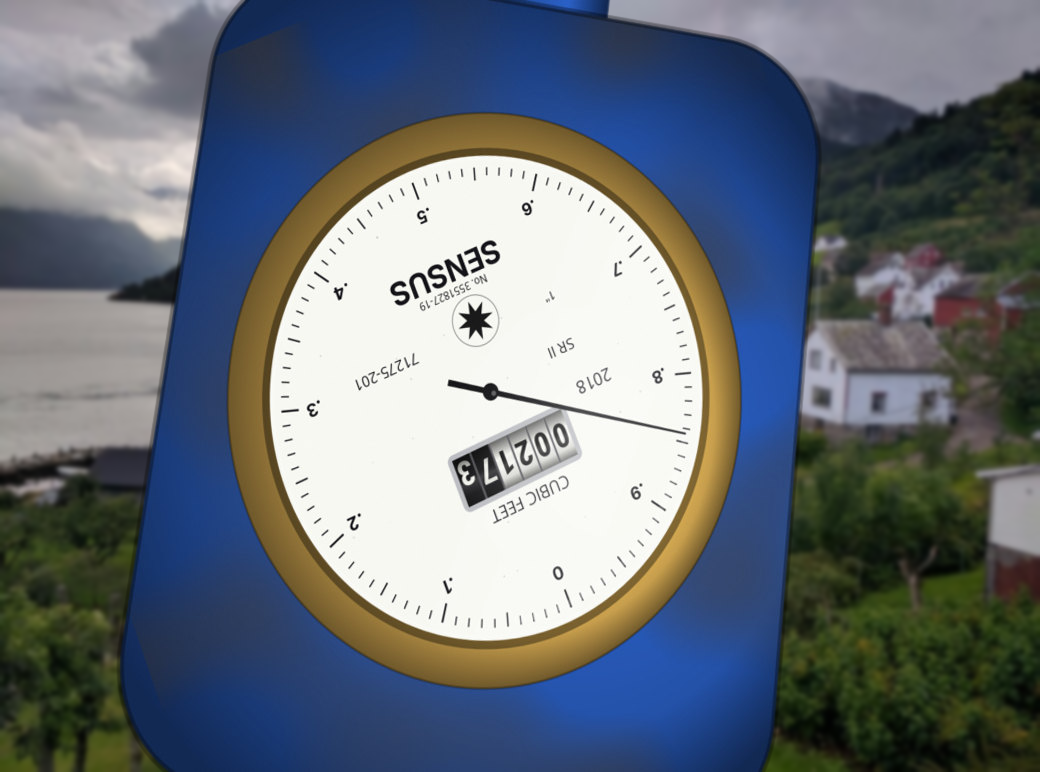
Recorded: 2172.84ft³
